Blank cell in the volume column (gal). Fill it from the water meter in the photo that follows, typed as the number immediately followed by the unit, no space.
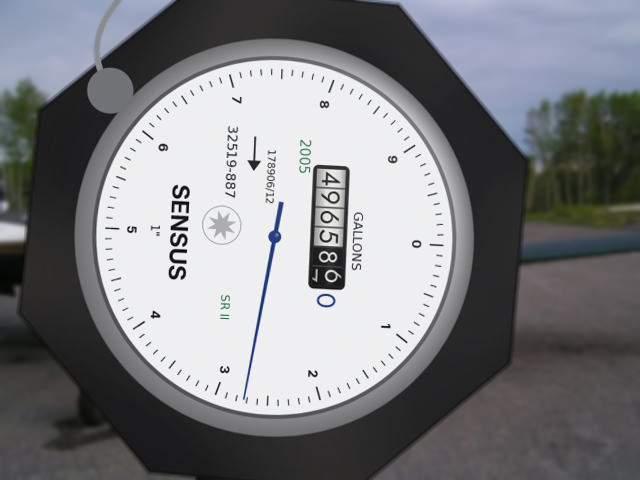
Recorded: 4965862.7gal
